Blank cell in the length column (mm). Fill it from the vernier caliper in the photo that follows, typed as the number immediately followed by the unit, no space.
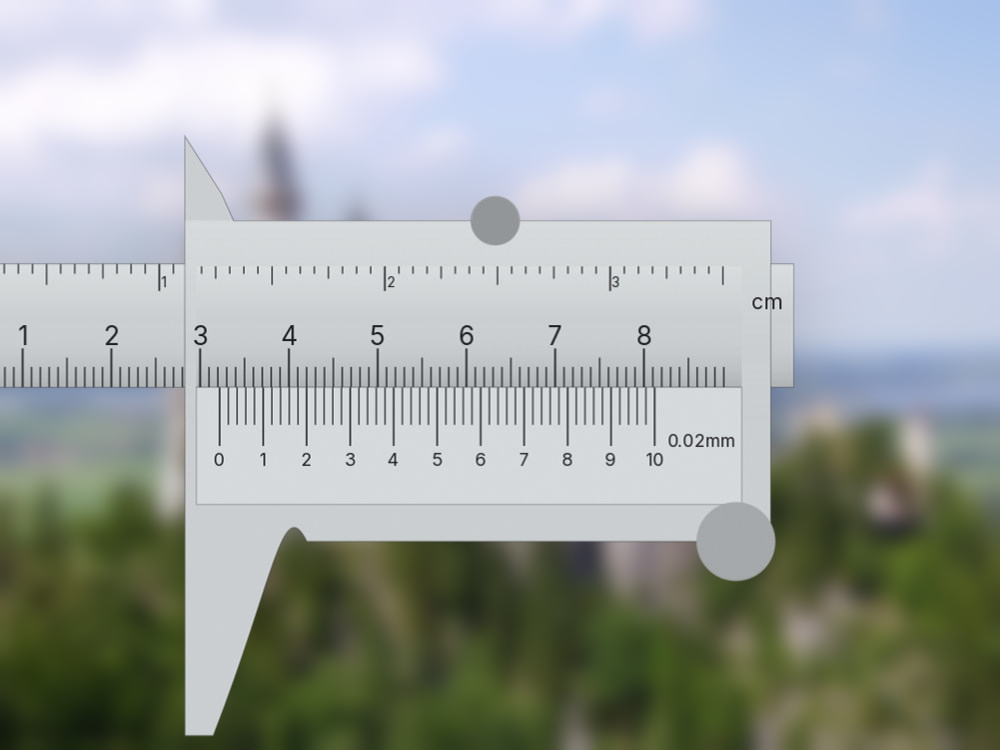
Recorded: 32.2mm
